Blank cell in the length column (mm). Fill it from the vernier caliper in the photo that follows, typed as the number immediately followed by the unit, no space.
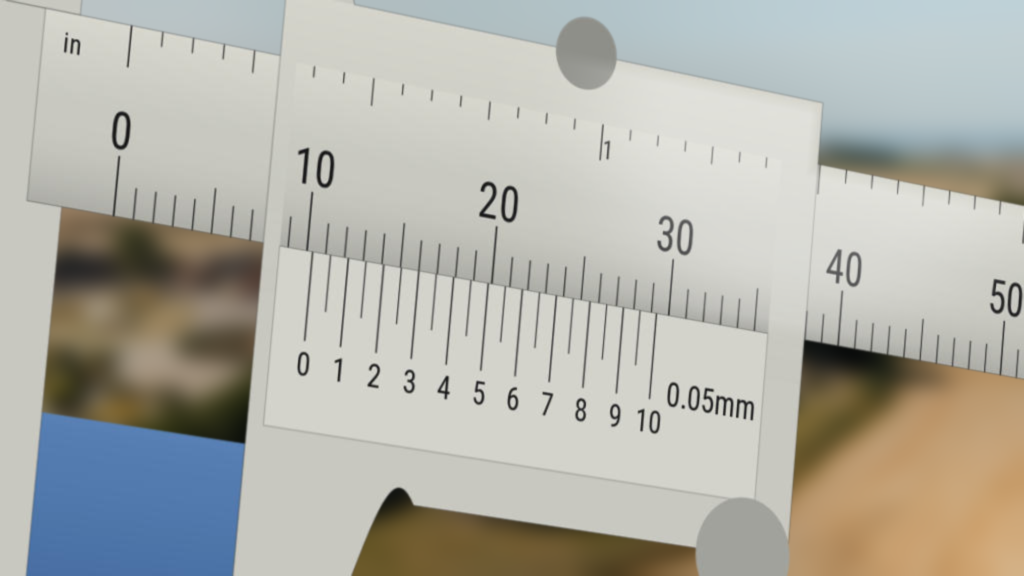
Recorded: 10.3mm
